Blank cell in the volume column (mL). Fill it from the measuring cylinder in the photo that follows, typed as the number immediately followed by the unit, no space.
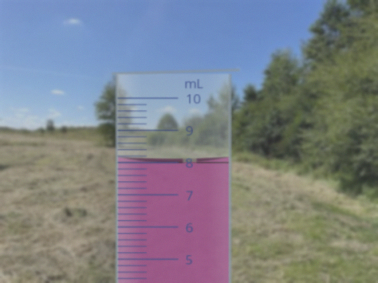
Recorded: 8mL
